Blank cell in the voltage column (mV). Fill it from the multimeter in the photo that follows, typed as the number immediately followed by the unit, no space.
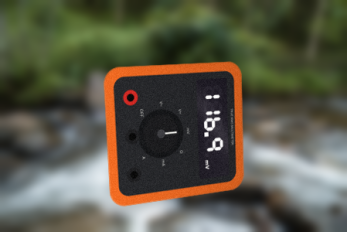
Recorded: 116.9mV
